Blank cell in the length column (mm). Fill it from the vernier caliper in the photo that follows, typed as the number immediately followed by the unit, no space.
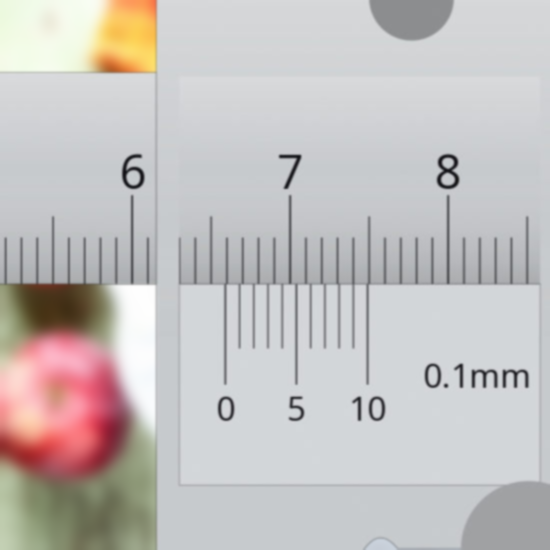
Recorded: 65.9mm
